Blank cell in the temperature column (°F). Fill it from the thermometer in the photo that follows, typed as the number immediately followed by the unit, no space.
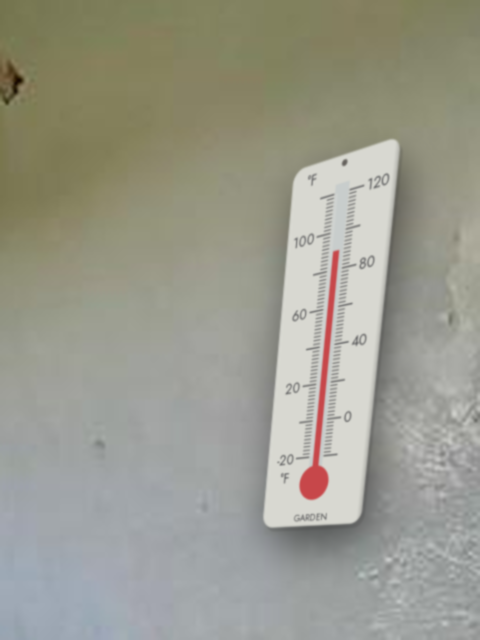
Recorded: 90°F
